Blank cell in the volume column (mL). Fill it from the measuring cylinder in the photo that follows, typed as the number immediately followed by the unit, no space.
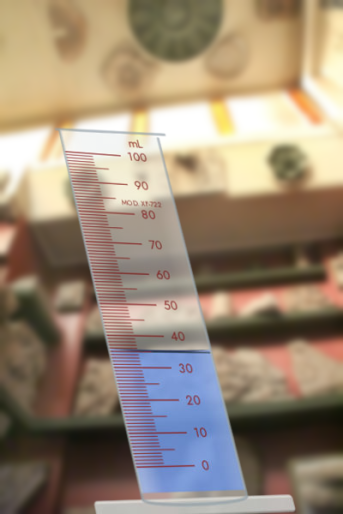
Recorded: 35mL
